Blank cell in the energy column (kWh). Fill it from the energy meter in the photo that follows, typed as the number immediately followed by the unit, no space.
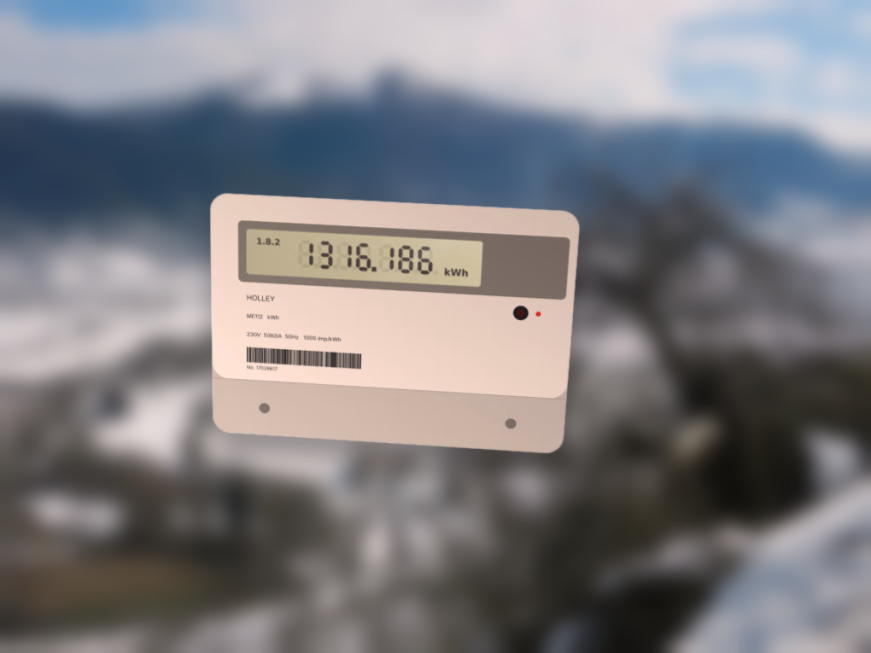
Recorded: 1316.186kWh
